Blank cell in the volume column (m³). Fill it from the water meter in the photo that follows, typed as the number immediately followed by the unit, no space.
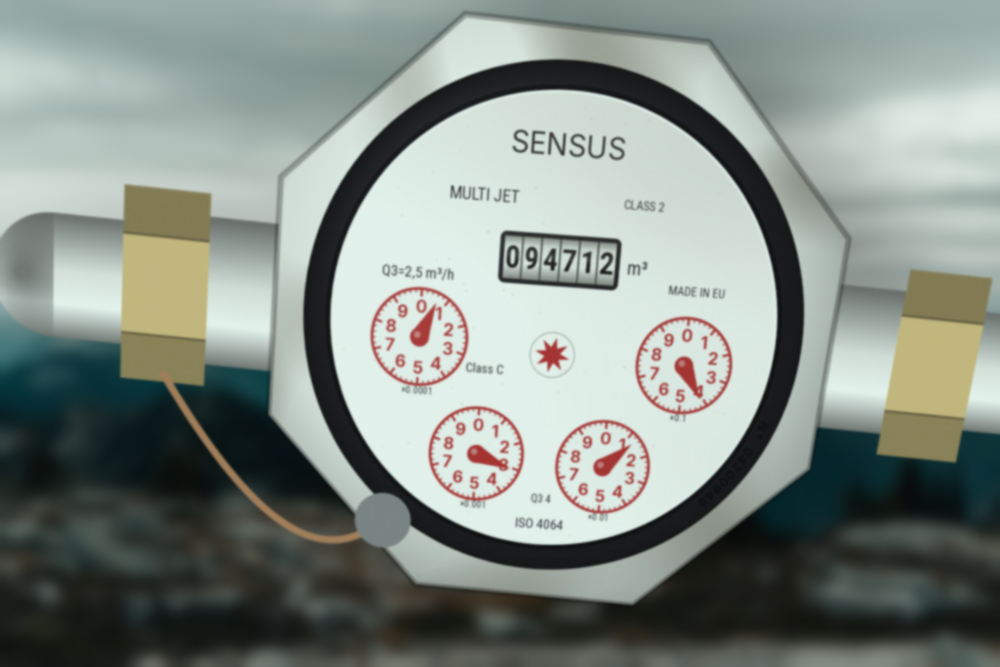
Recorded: 94712.4130m³
